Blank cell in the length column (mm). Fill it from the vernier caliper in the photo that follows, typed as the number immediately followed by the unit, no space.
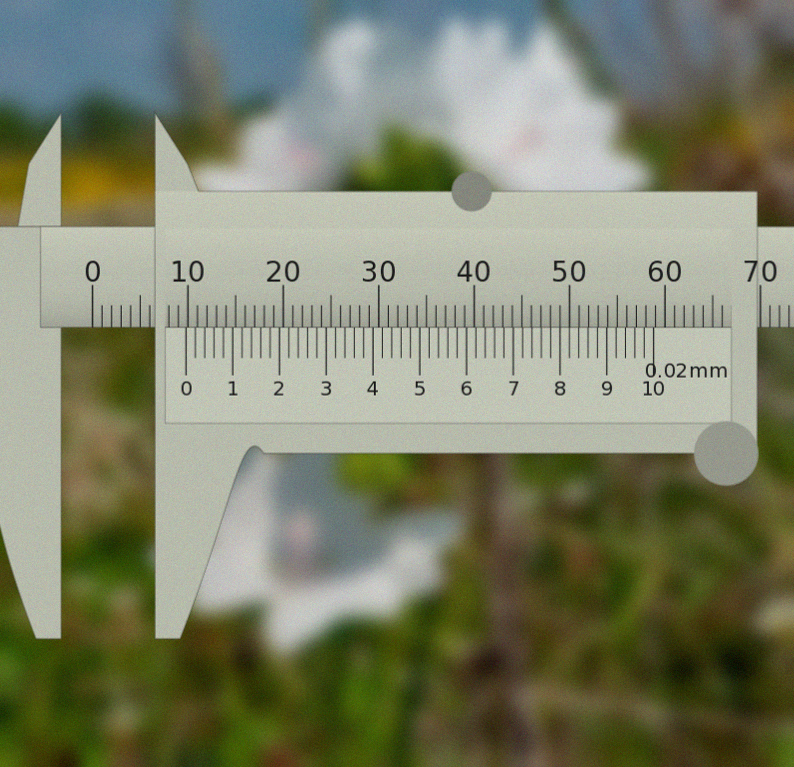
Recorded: 9.8mm
